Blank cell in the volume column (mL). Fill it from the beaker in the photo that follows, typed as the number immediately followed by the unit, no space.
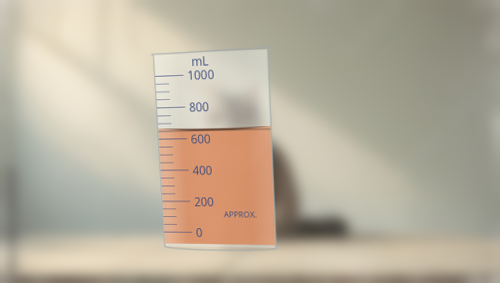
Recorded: 650mL
